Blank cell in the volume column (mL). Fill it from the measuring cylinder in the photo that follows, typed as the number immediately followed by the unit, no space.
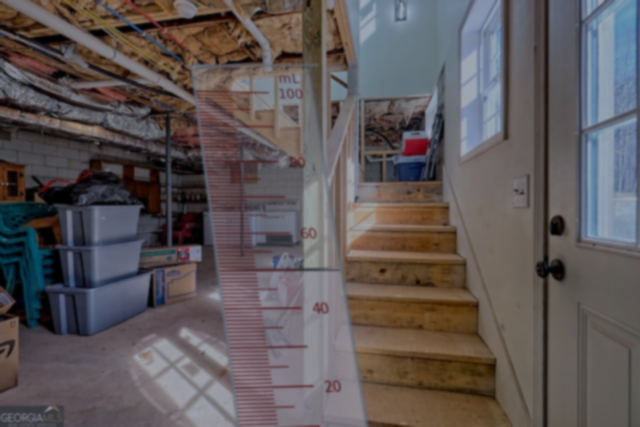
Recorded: 50mL
